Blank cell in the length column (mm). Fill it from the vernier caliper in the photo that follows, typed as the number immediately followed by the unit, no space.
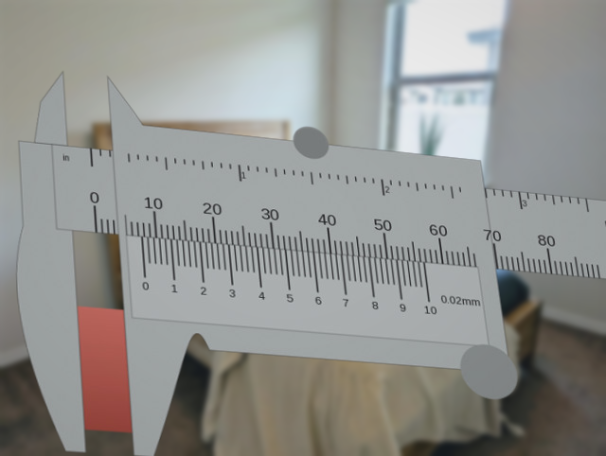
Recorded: 7.6mm
